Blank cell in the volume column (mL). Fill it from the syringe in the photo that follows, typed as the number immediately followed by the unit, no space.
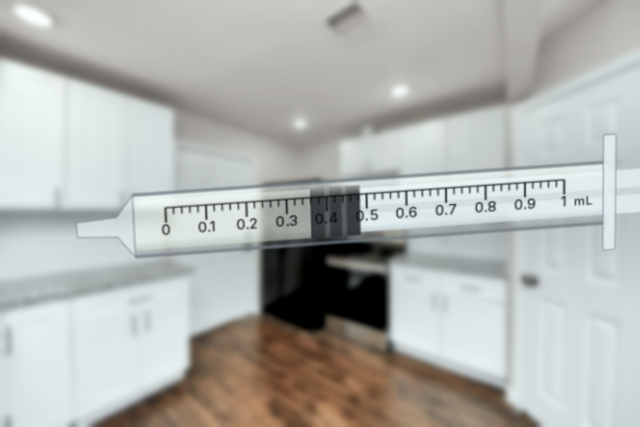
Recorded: 0.36mL
